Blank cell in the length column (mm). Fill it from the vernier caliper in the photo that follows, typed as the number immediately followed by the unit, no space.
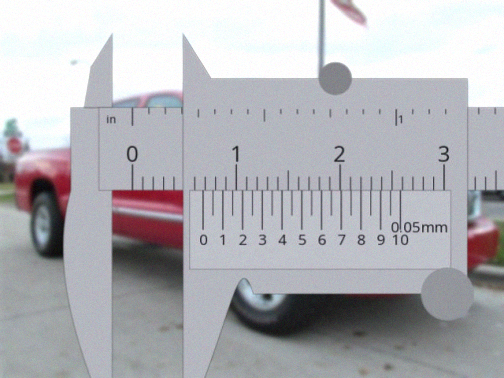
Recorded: 6.8mm
